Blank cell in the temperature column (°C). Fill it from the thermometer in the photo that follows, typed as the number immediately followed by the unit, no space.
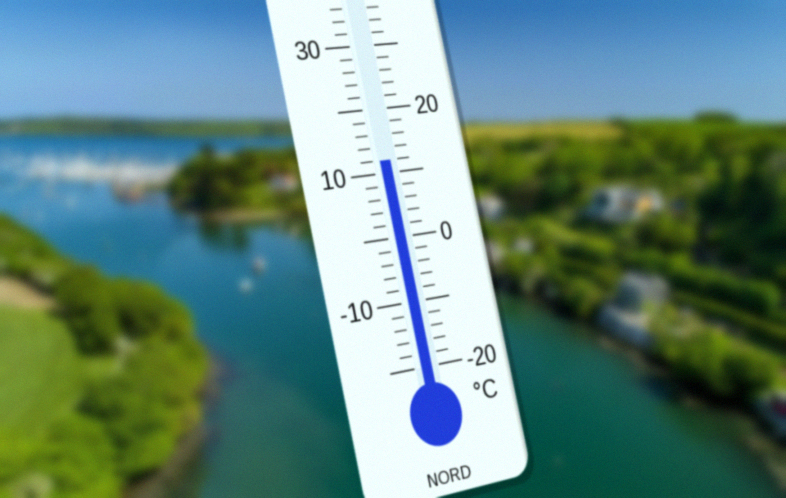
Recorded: 12°C
